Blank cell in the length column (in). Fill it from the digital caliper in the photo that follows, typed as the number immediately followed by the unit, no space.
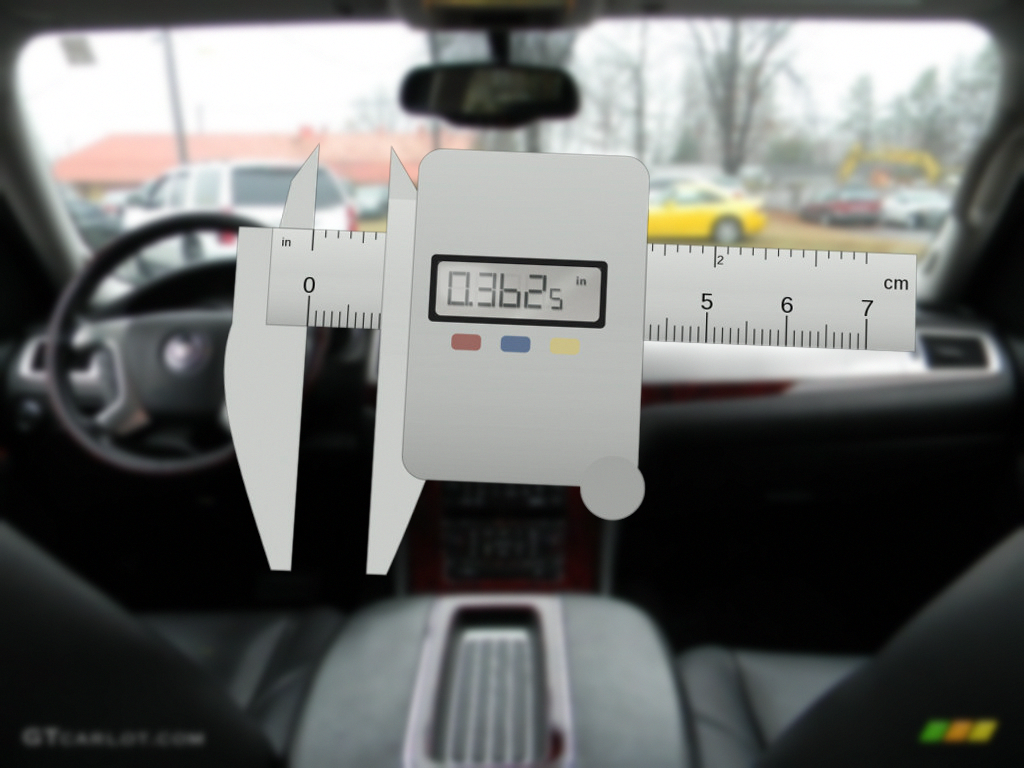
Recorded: 0.3625in
